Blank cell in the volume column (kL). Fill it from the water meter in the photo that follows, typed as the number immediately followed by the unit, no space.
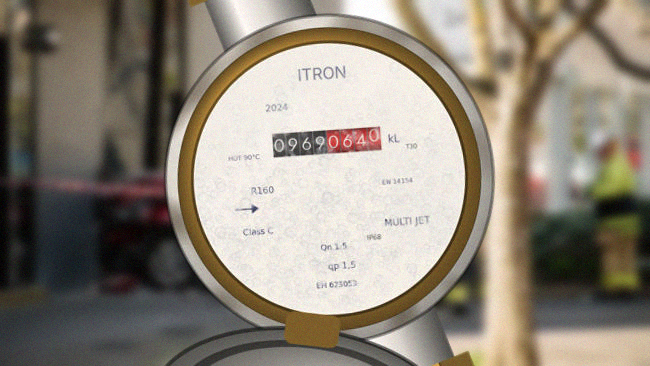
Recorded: 969.0640kL
